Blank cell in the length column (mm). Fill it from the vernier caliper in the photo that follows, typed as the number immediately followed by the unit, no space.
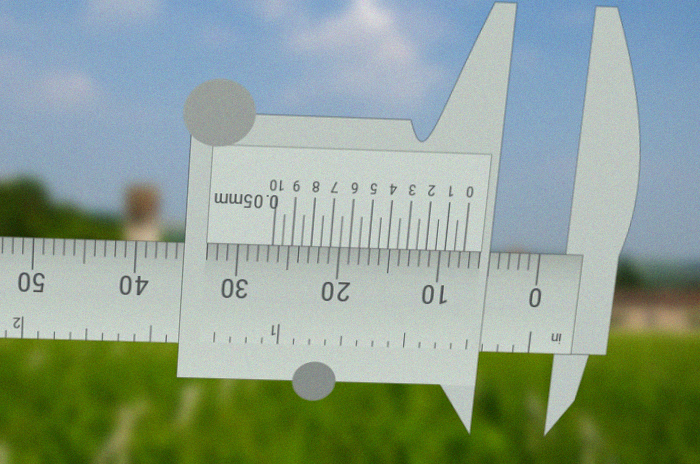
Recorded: 7.6mm
